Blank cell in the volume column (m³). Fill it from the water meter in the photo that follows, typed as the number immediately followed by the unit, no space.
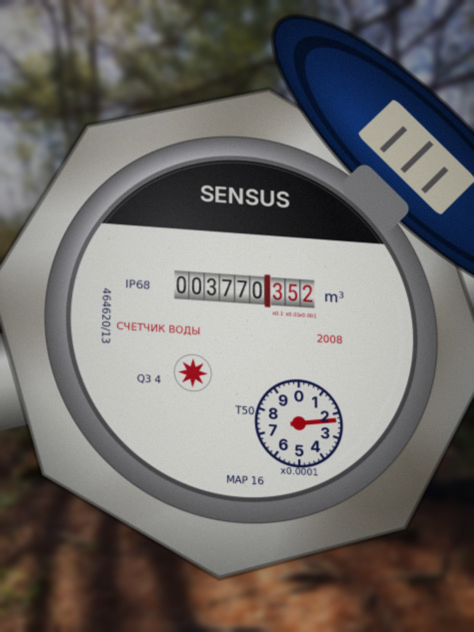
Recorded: 3770.3522m³
